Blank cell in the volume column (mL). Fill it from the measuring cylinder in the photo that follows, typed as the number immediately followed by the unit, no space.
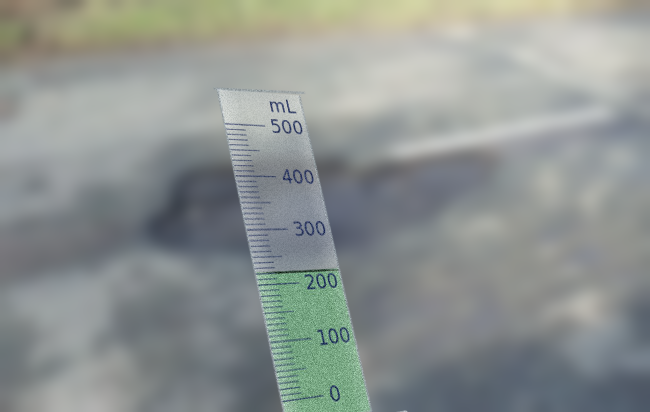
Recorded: 220mL
